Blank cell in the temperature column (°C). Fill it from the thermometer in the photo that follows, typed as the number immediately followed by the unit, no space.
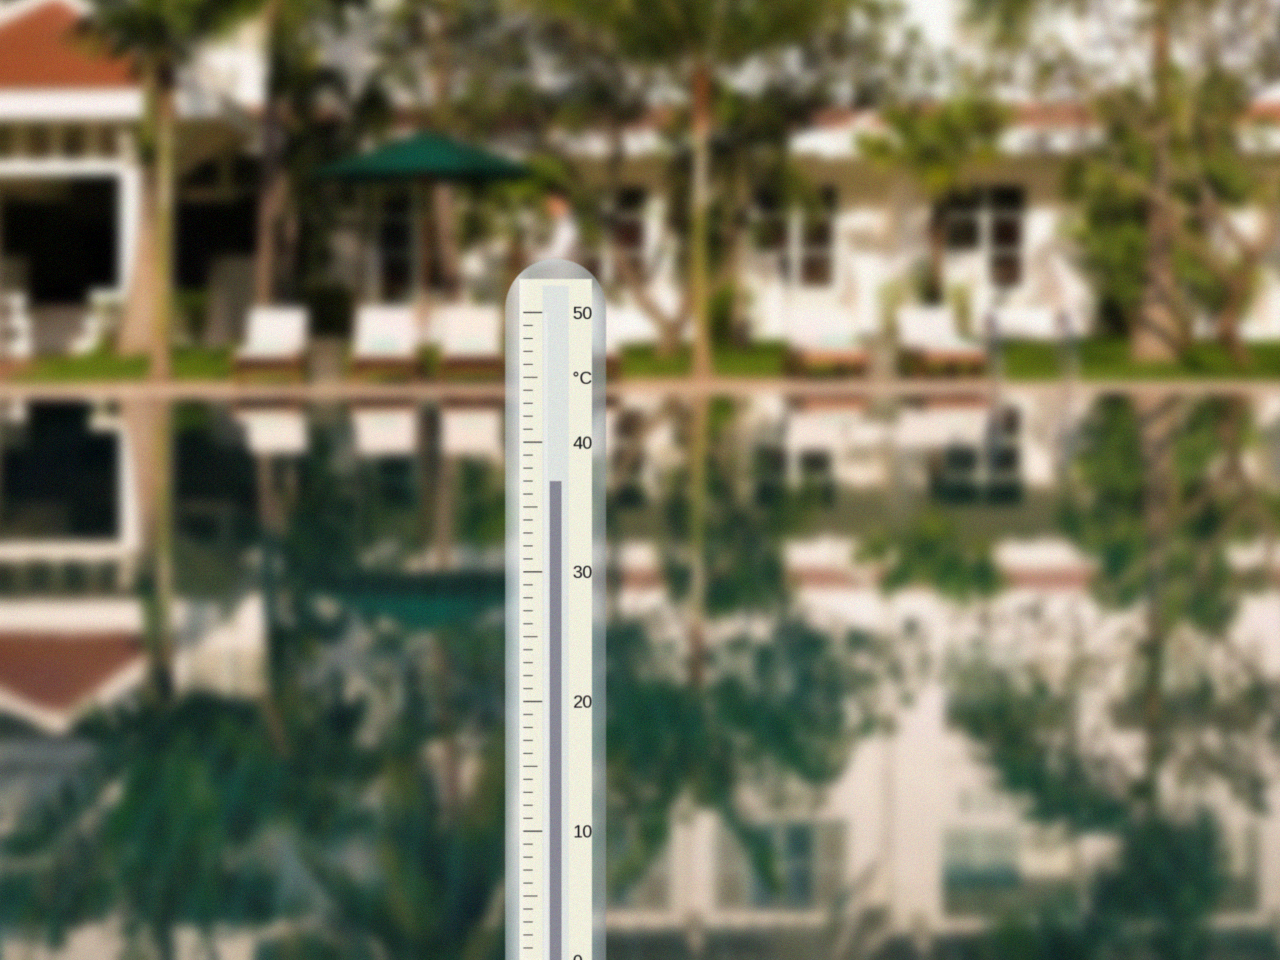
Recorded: 37°C
